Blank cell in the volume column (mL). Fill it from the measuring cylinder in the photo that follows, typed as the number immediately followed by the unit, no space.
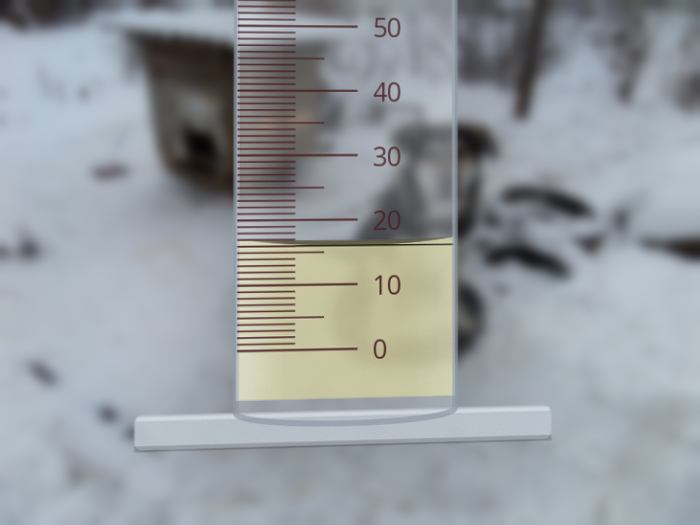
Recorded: 16mL
